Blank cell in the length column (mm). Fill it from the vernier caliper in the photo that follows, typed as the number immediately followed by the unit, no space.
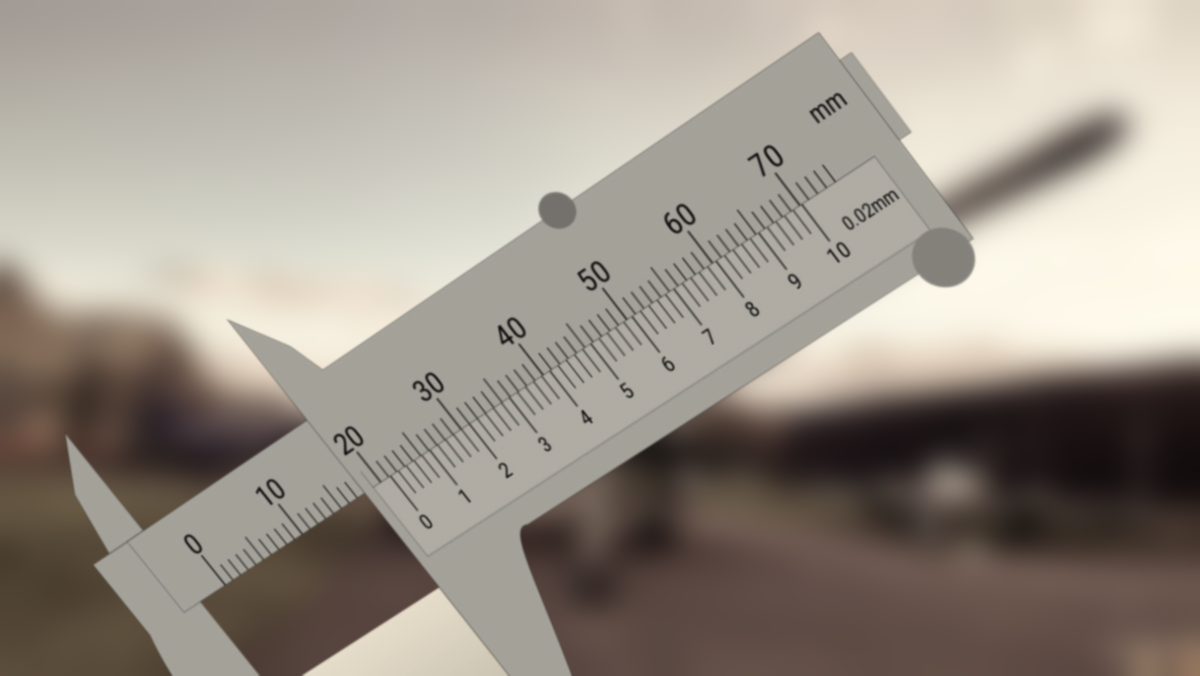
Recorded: 21.2mm
